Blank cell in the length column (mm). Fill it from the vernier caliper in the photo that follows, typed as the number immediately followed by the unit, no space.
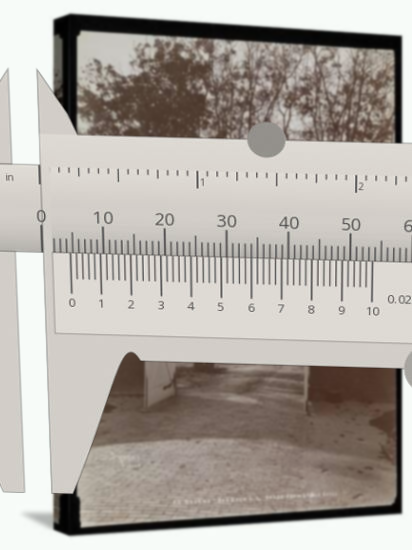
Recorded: 4.6mm
